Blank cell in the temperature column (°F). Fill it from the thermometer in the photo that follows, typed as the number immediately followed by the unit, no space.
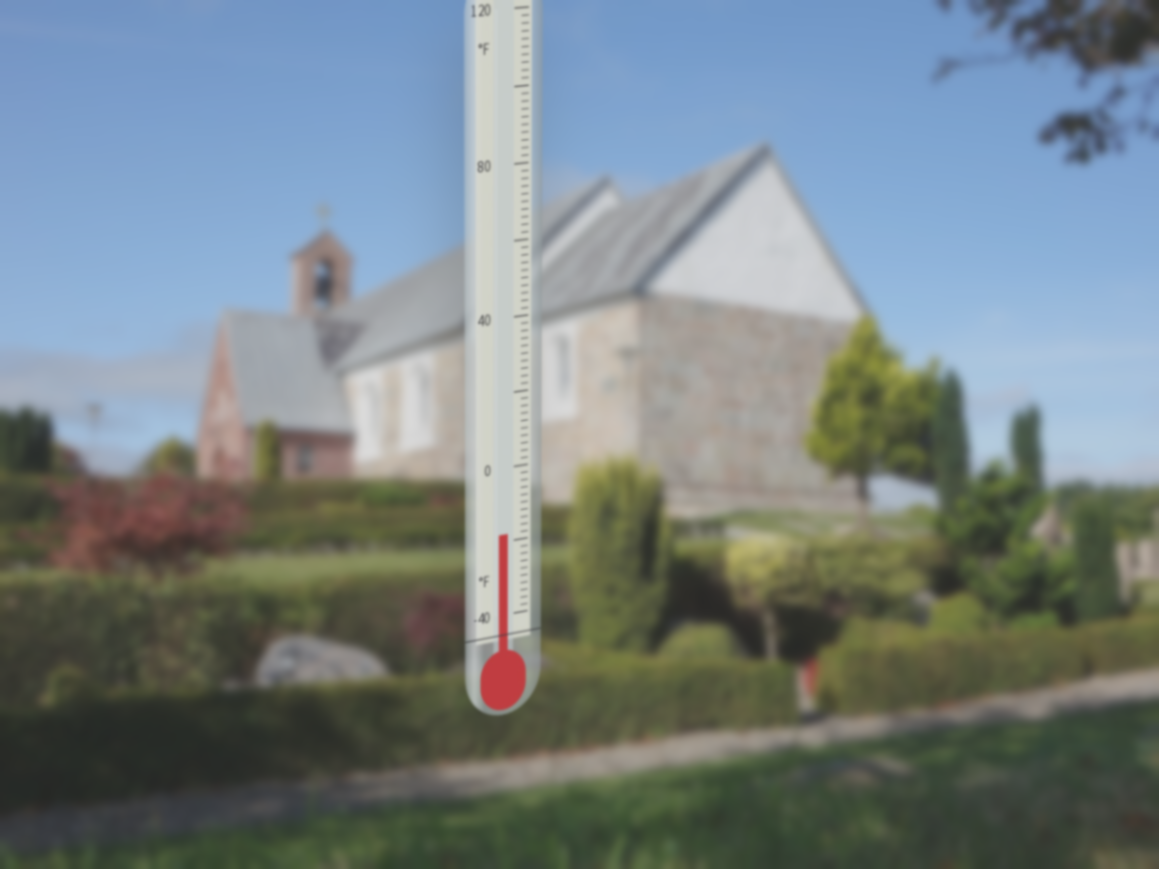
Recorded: -18°F
